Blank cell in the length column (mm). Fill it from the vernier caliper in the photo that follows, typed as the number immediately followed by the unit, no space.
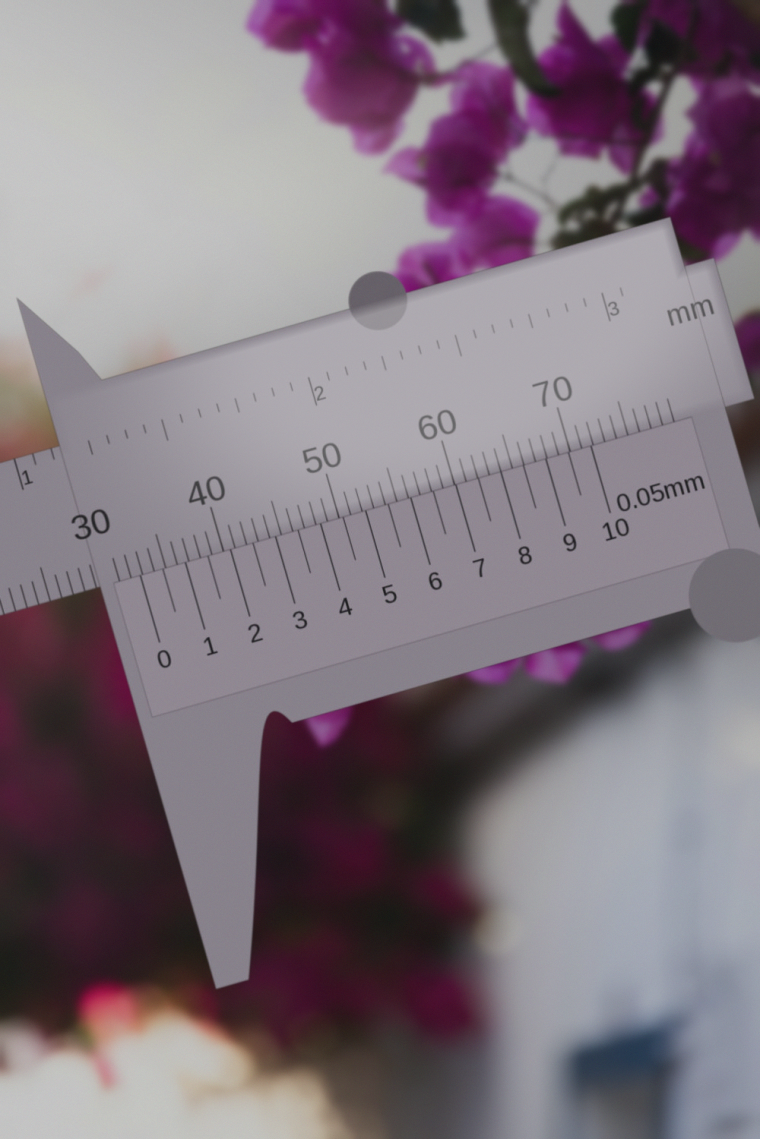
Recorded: 32.8mm
